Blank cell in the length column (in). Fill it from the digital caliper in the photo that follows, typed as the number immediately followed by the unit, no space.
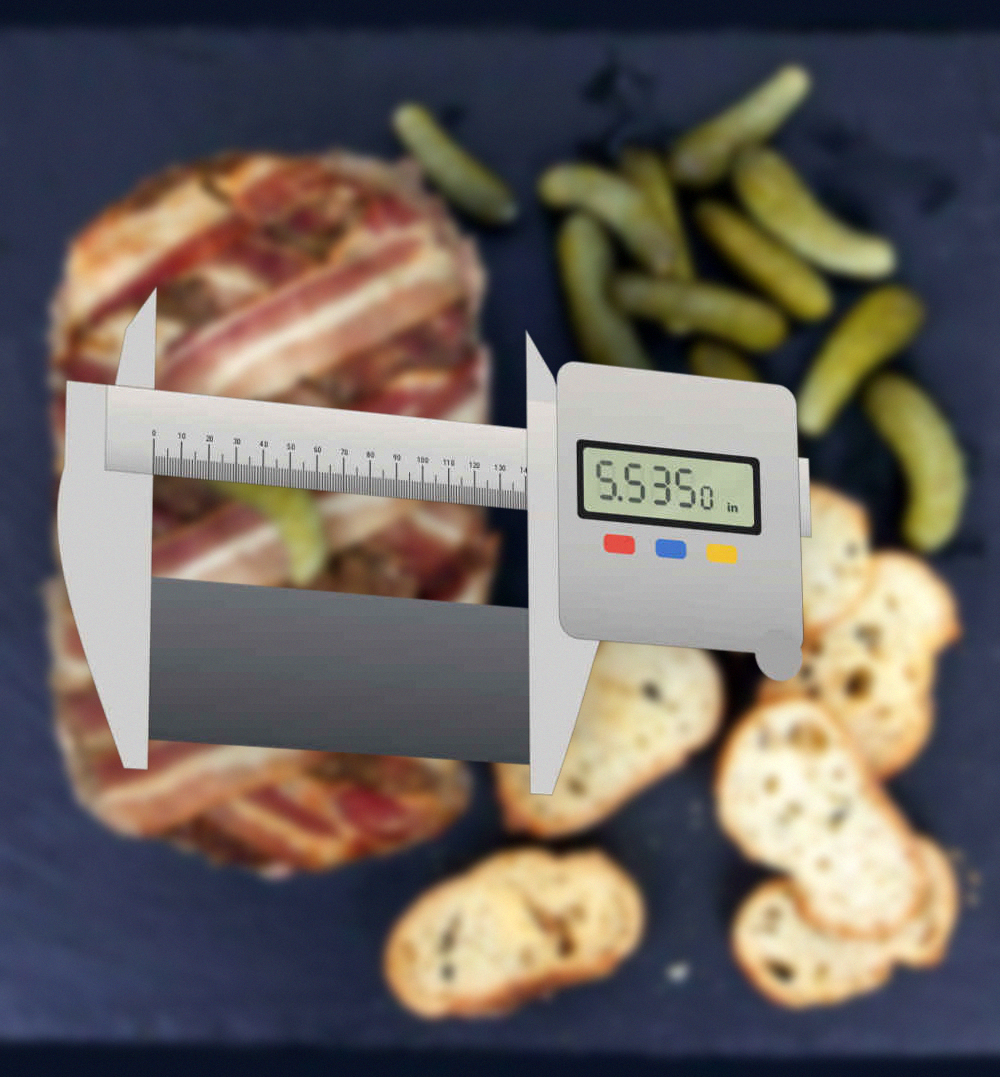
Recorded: 5.5350in
